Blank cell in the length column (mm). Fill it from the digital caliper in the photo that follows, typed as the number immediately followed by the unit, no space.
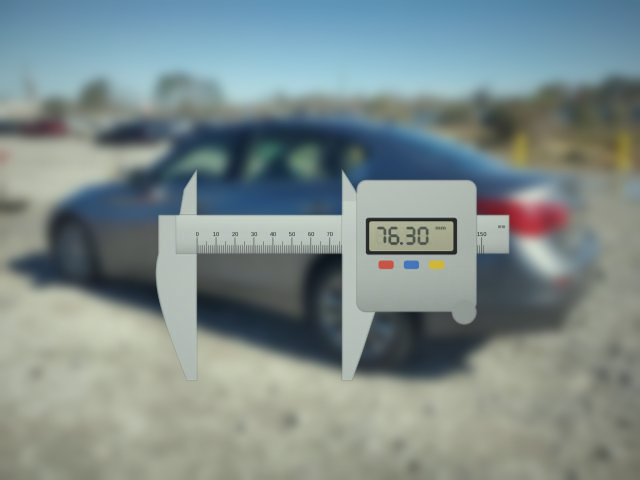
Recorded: 76.30mm
